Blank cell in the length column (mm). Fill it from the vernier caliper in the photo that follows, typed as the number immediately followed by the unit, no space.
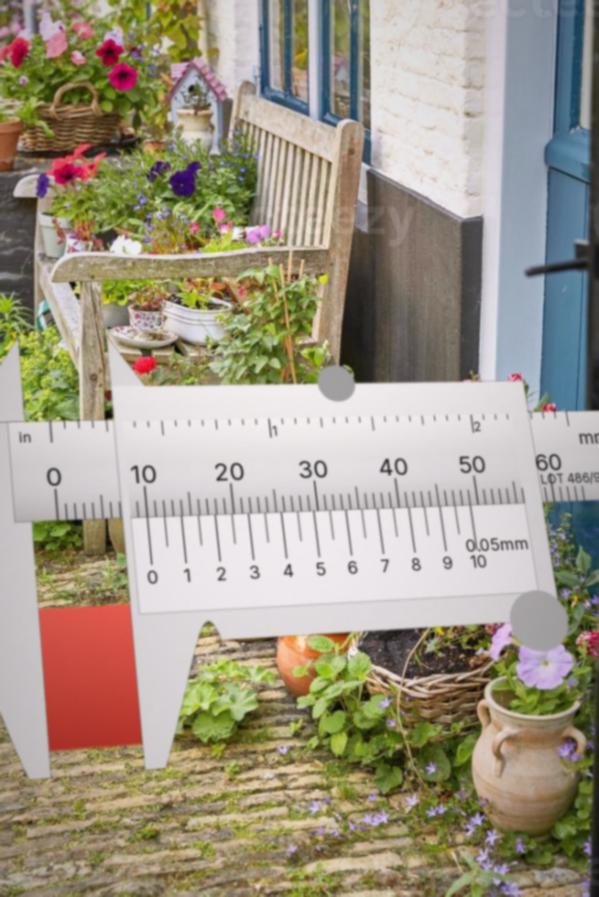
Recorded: 10.0mm
